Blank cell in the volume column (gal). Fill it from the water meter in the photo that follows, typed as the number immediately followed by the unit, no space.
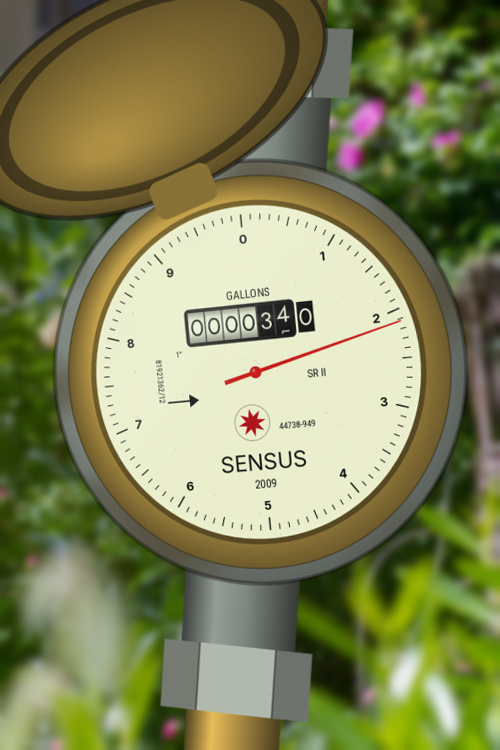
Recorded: 342.1gal
